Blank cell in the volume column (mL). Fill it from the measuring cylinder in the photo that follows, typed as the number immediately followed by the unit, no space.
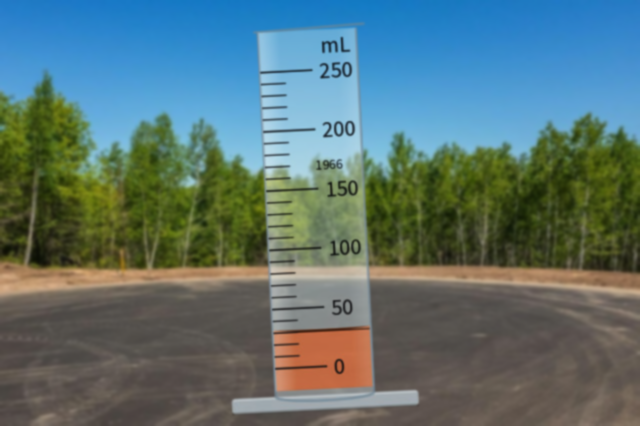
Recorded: 30mL
